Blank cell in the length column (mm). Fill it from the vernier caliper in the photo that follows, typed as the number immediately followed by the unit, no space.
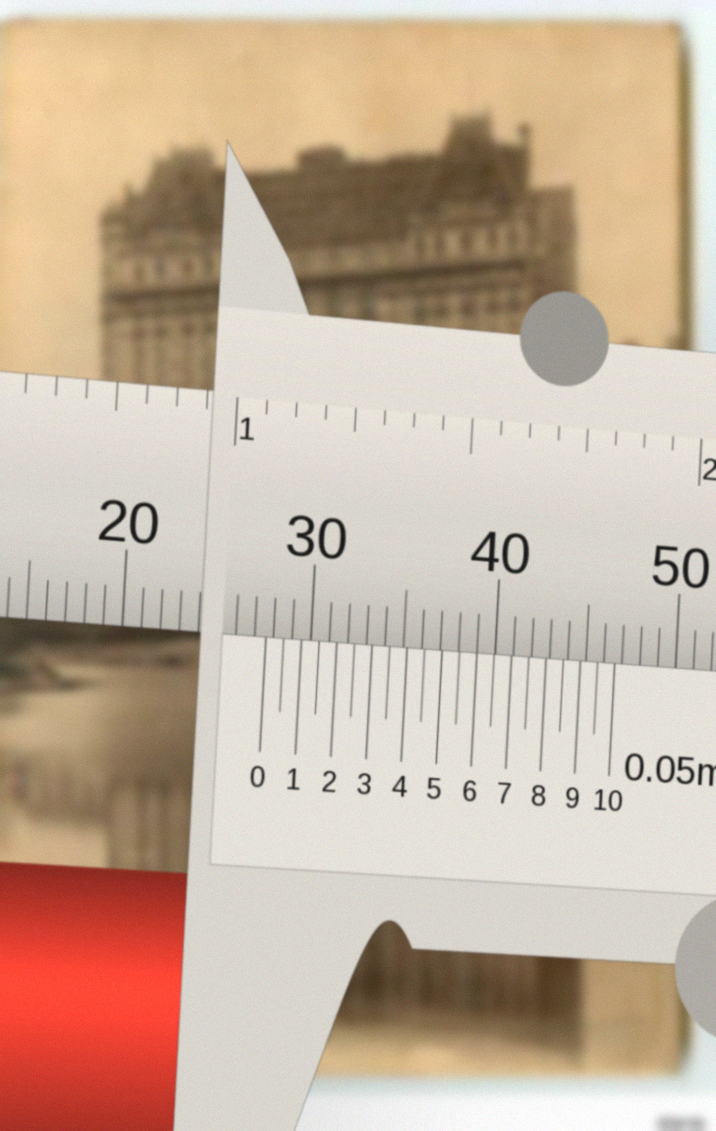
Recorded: 27.6mm
